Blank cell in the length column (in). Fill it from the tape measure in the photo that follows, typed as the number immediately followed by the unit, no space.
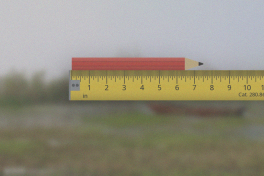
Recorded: 7.5in
